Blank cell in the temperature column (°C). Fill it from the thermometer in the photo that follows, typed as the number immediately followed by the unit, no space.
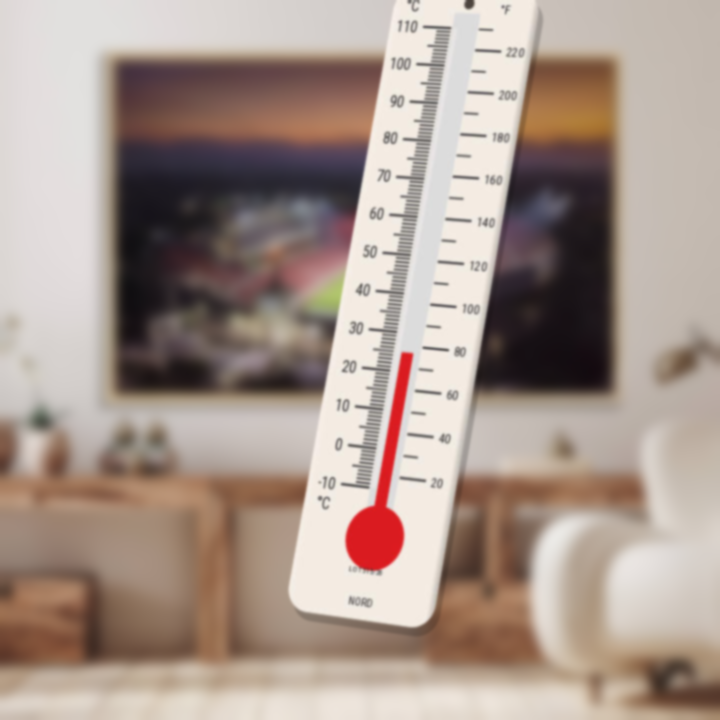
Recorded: 25°C
